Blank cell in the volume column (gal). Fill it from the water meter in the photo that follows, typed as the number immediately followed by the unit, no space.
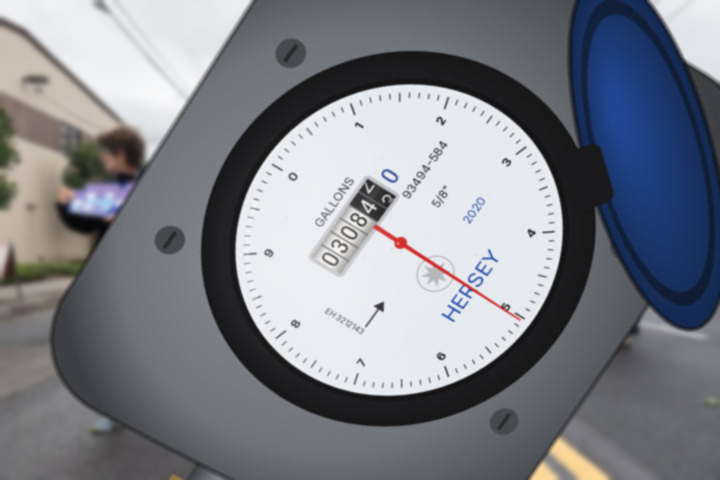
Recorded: 308425.0gal
